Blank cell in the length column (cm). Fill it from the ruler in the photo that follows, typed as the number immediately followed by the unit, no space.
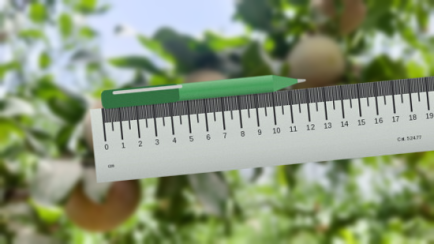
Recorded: 12cm
